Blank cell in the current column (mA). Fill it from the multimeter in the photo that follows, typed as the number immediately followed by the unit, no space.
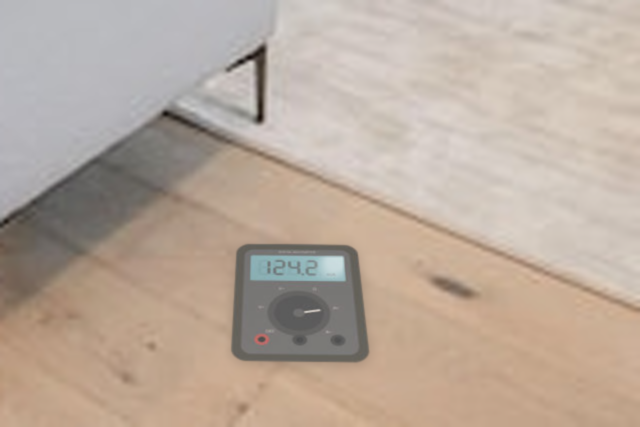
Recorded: 124.2mA
